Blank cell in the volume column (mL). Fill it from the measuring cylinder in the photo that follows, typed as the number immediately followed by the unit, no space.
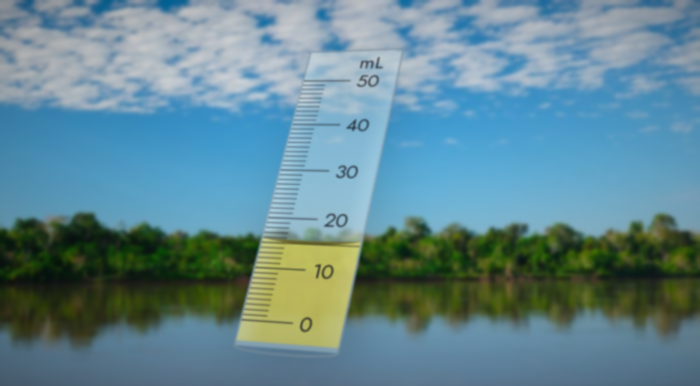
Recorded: 15mL
